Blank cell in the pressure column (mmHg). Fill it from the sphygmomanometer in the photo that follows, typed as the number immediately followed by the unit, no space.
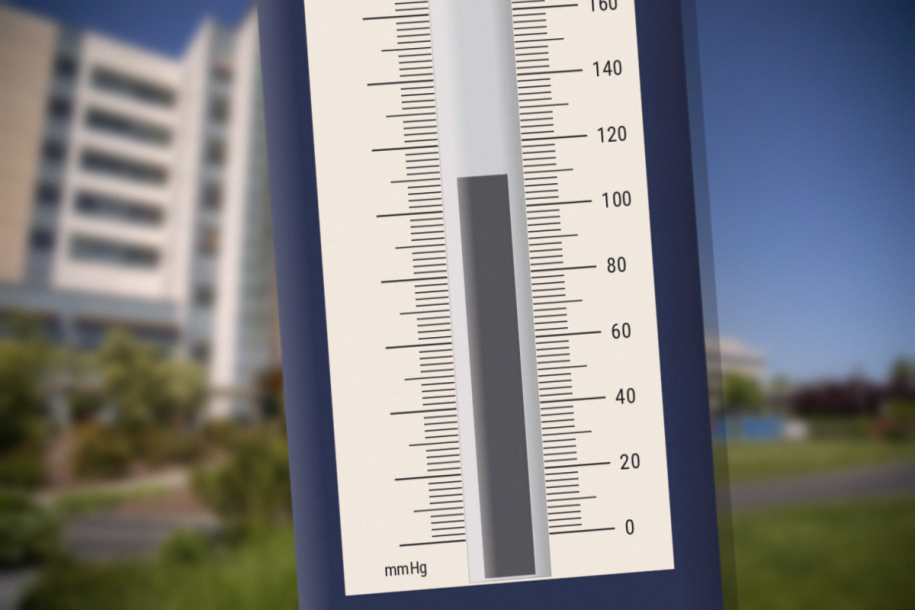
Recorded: 110mmHg
